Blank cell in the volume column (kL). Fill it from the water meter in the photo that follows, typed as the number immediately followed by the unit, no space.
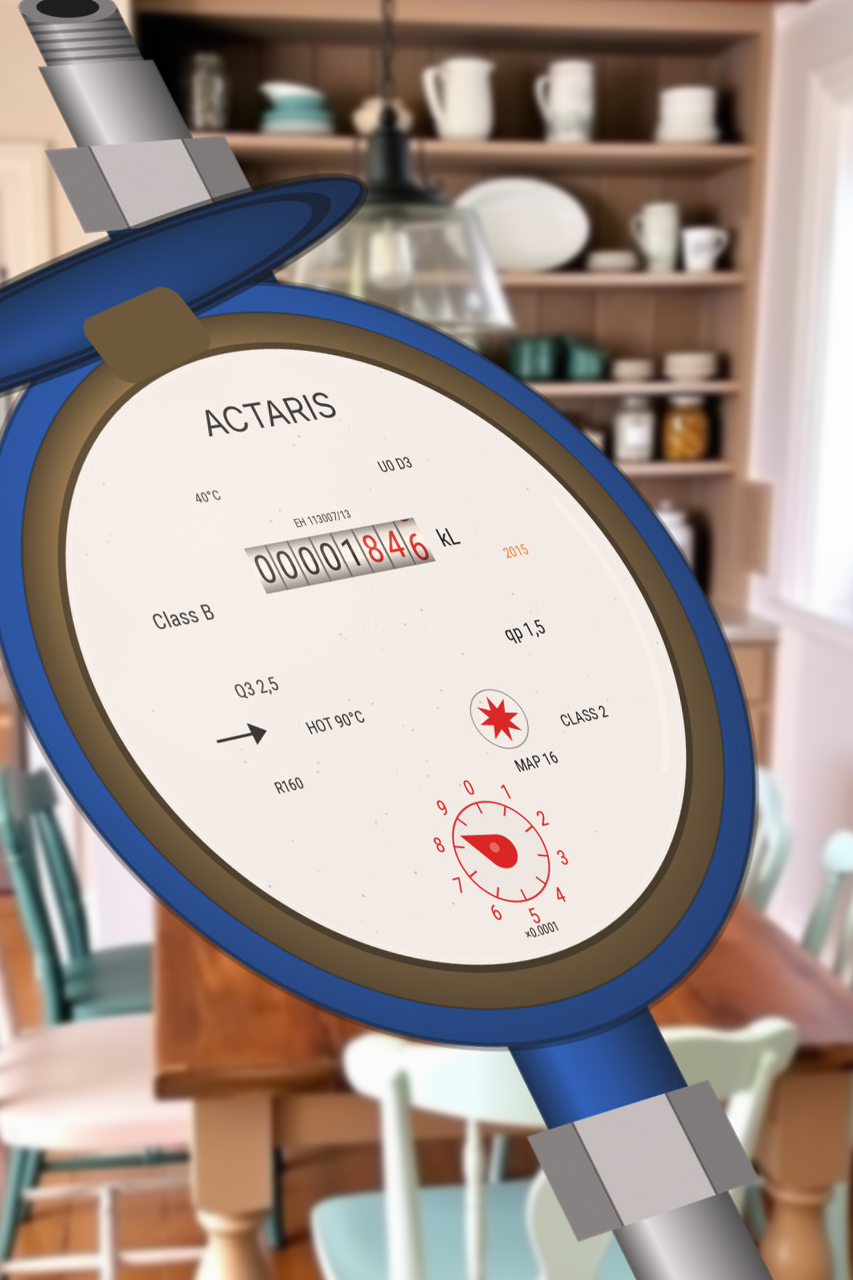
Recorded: 1.8458kL
